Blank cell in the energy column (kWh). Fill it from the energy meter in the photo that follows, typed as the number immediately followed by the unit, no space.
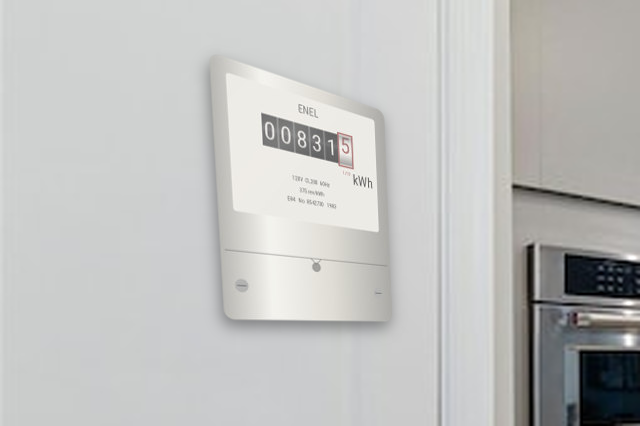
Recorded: 831.5kWh
